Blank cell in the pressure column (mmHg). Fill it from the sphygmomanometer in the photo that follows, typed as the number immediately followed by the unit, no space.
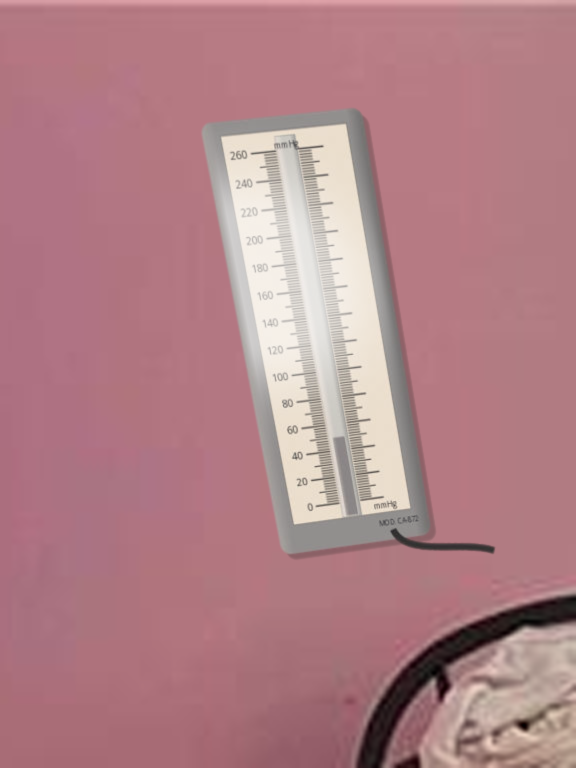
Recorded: 50mmHg
